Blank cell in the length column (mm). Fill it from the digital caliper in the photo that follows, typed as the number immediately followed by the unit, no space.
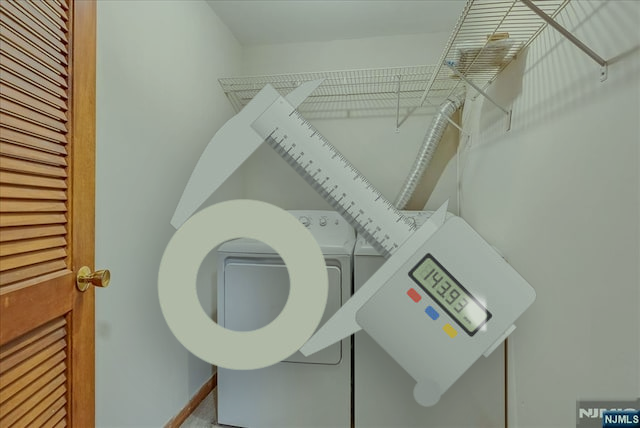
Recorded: 143.93mm
